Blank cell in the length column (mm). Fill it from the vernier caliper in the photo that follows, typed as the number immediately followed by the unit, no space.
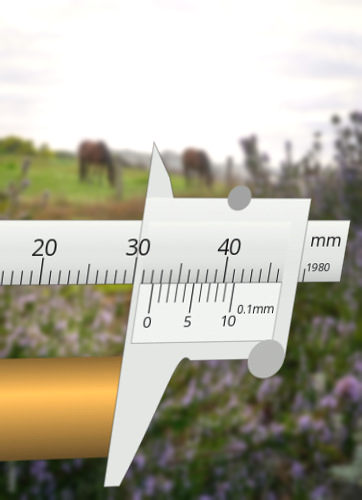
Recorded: 32.2mm
